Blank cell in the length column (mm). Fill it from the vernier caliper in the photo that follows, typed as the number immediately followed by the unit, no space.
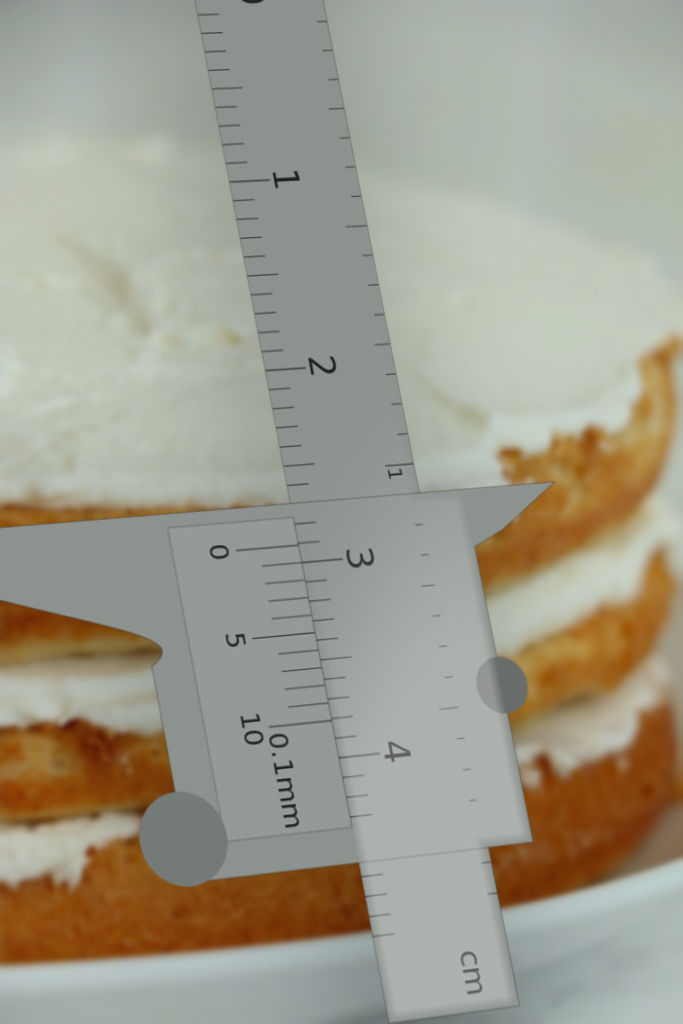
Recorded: 29.1mm
